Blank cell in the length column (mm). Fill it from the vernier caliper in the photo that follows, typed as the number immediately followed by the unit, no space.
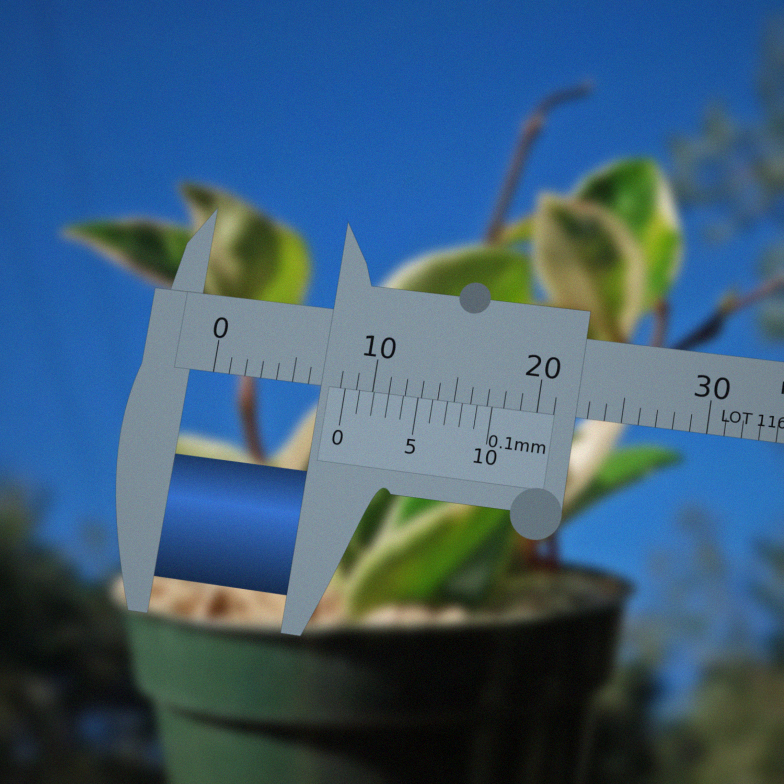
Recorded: 8.3mm
